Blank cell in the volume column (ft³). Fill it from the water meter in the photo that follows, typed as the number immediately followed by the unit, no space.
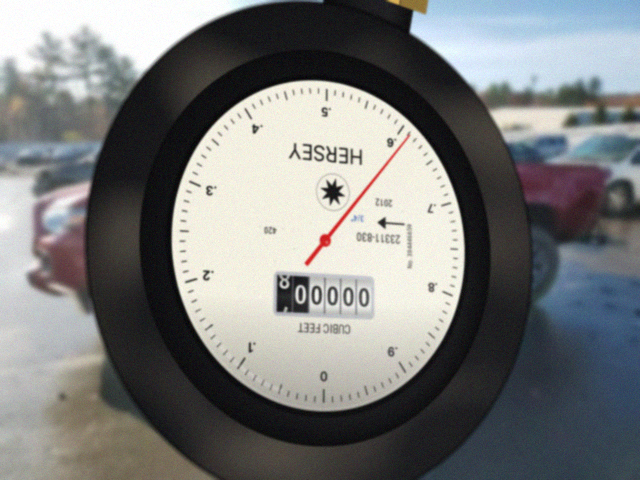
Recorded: 7.61ft³
